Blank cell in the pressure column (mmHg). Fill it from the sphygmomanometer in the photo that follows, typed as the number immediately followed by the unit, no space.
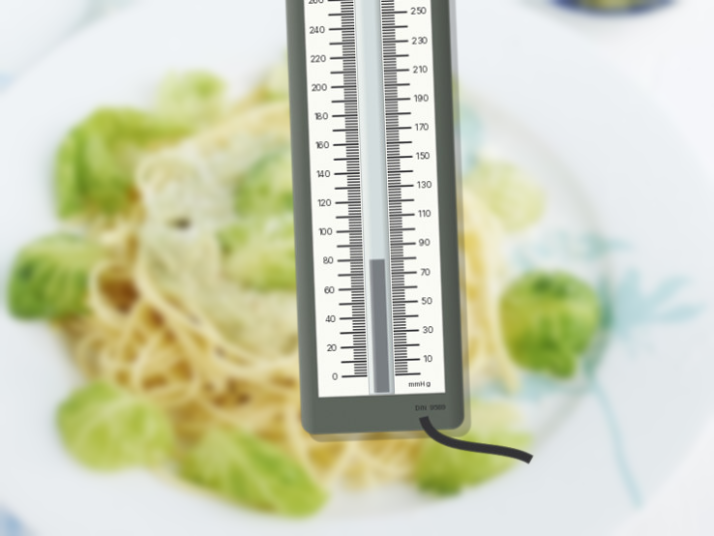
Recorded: 80mmHg
